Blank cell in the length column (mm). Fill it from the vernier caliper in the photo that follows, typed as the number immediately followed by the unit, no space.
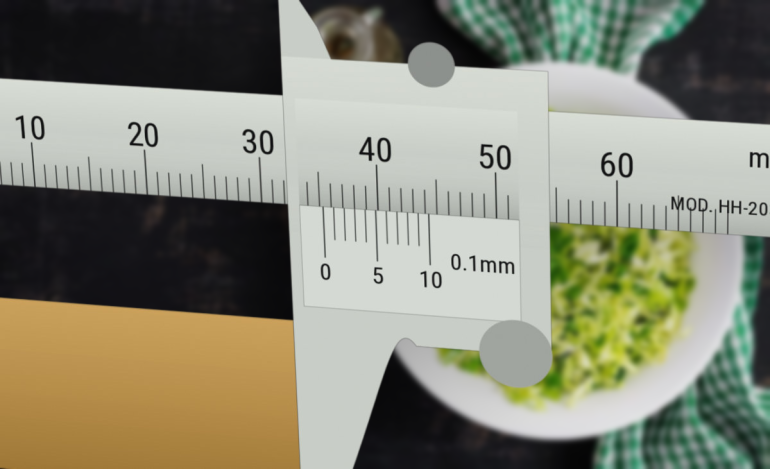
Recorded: 35.3mm
